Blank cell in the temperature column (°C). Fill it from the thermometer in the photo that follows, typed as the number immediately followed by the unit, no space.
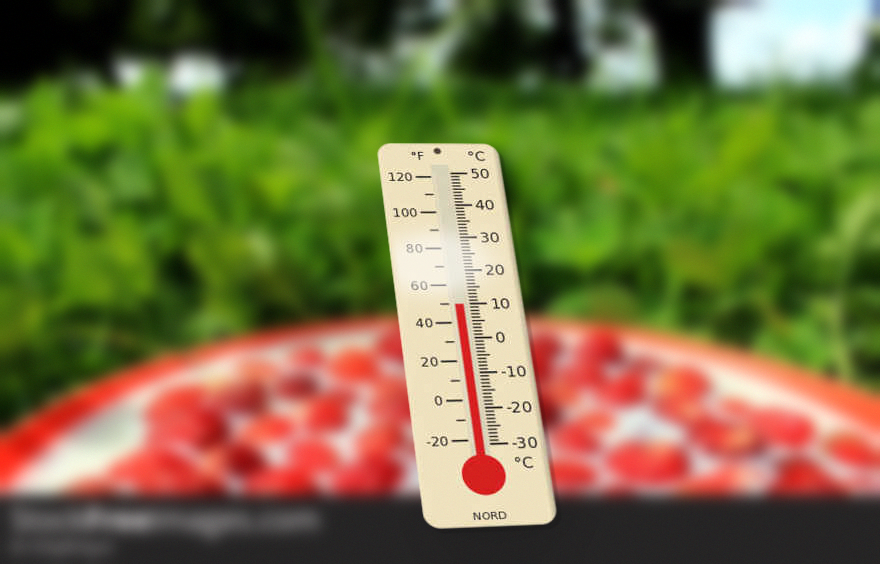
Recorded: 10°C
